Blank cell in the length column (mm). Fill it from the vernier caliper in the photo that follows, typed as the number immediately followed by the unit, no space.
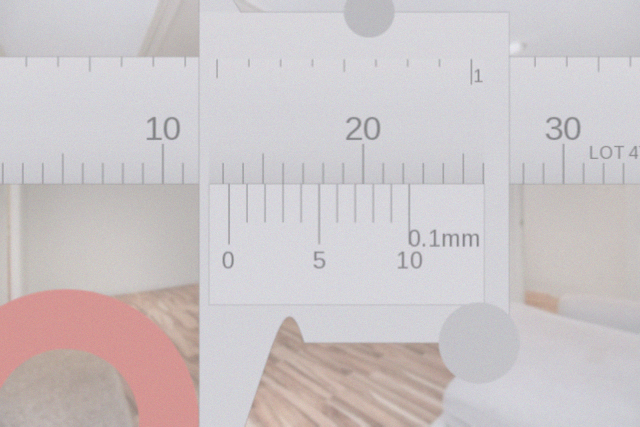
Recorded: 13.3mm
